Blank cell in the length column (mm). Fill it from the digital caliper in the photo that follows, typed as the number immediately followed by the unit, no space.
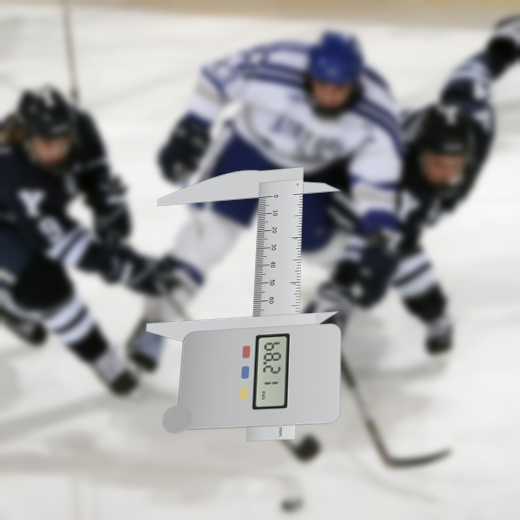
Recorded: 68.21mm
